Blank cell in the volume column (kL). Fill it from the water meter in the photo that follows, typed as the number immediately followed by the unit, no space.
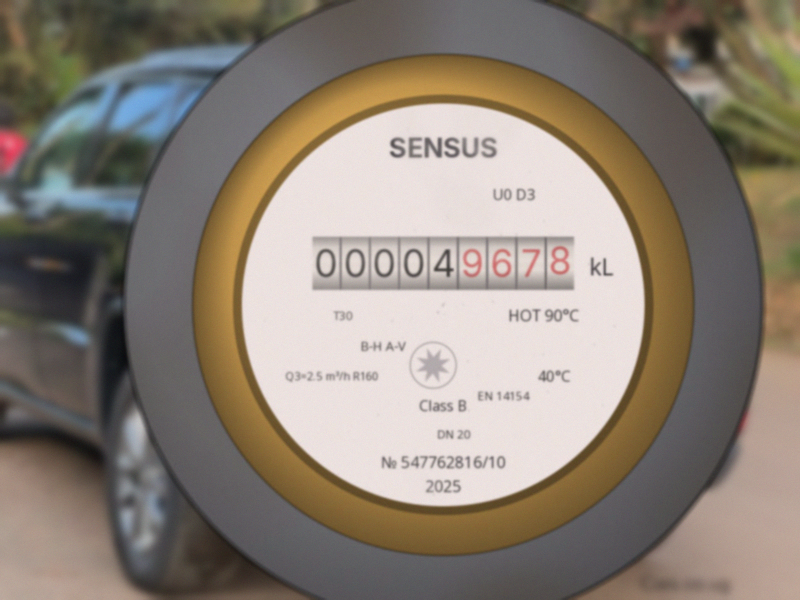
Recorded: 4.9678kL
